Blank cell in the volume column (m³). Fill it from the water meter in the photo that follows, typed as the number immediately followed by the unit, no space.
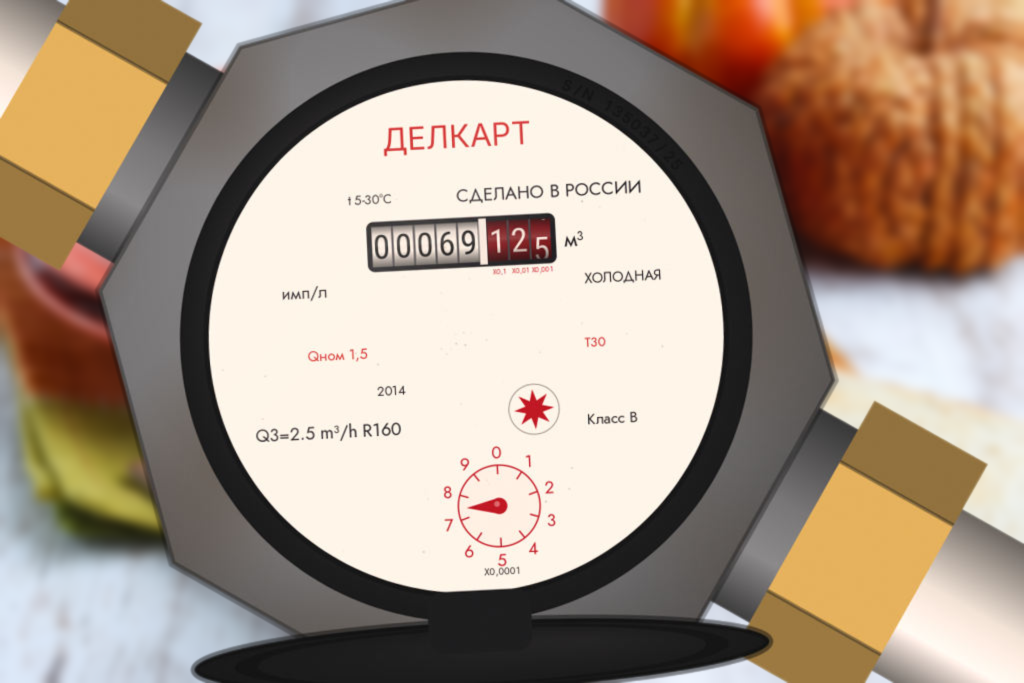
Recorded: 69.1247m³
